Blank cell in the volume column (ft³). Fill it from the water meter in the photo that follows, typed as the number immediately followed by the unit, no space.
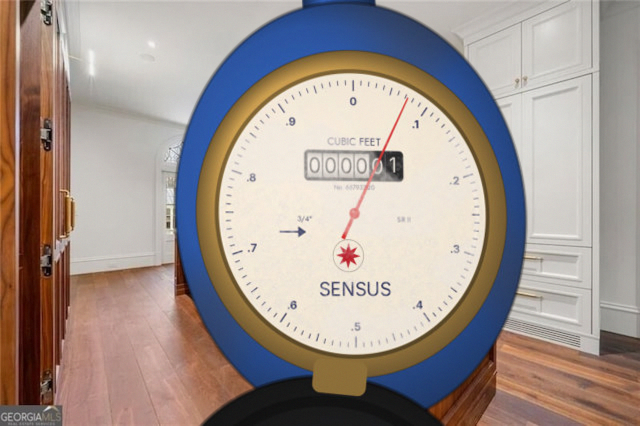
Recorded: 1.07ft³
